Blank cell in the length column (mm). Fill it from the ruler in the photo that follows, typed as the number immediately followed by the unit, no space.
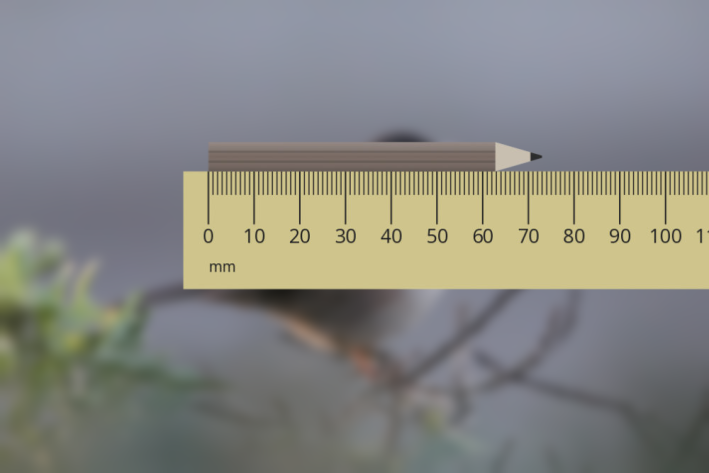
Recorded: 73mm
